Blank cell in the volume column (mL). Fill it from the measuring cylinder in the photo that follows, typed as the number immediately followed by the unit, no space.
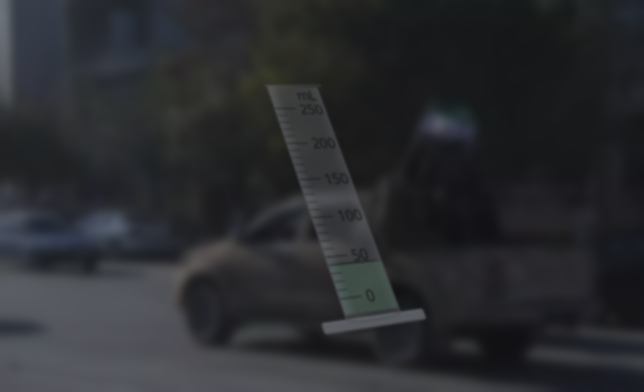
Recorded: 40mL
